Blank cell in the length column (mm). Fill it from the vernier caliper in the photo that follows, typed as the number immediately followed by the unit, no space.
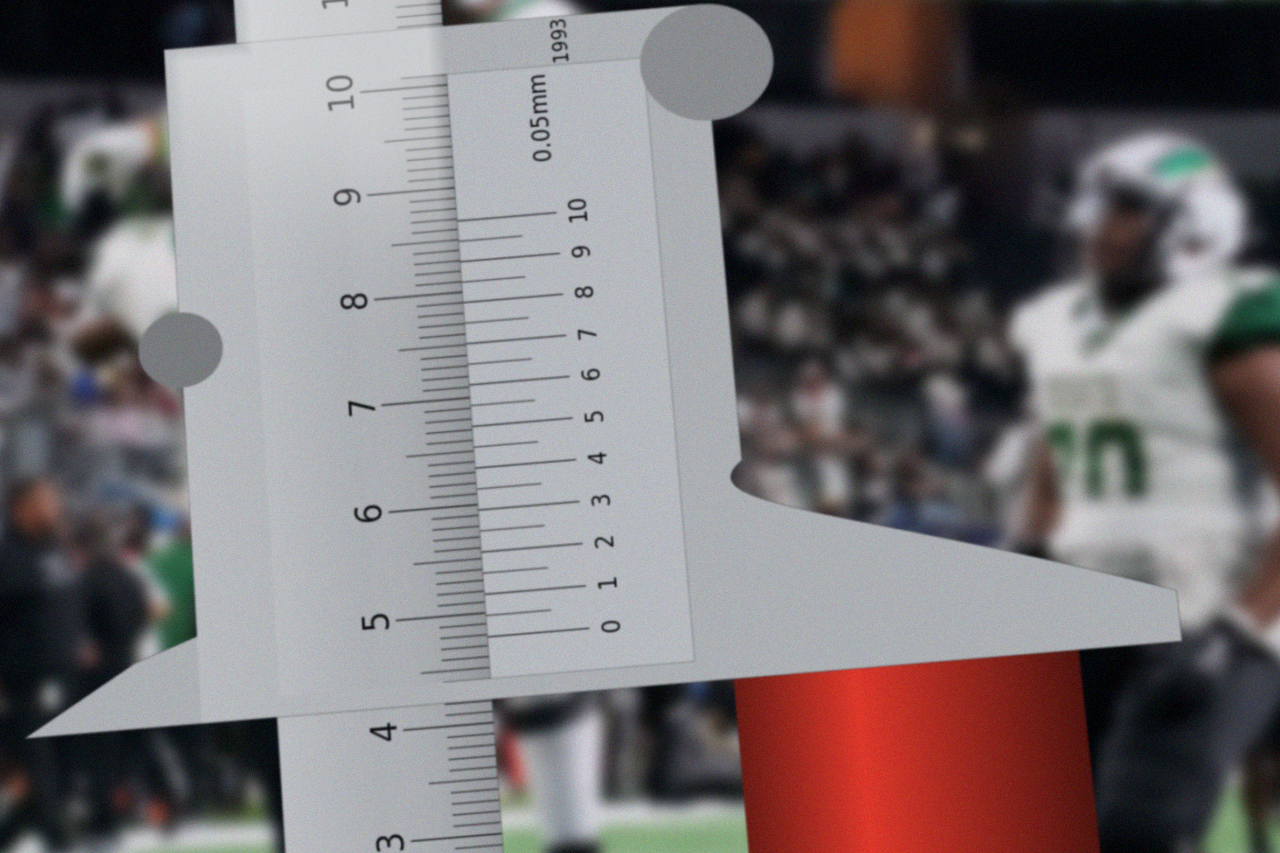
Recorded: 47.8mm
